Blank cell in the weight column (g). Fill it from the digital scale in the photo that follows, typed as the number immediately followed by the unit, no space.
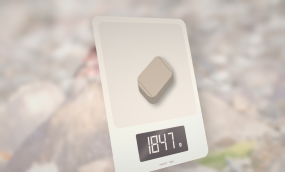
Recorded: 1847g
